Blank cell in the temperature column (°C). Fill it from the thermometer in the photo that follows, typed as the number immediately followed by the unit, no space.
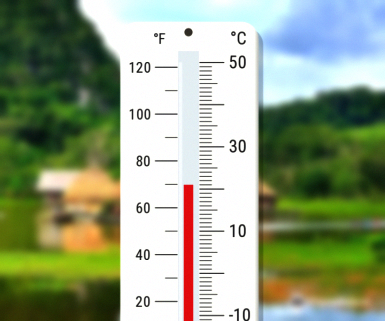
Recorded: 21°C
